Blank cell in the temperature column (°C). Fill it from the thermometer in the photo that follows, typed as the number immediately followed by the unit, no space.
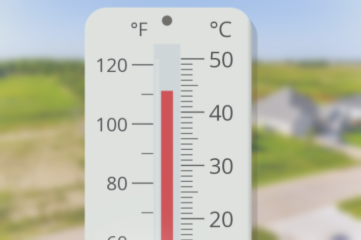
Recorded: 44°C
